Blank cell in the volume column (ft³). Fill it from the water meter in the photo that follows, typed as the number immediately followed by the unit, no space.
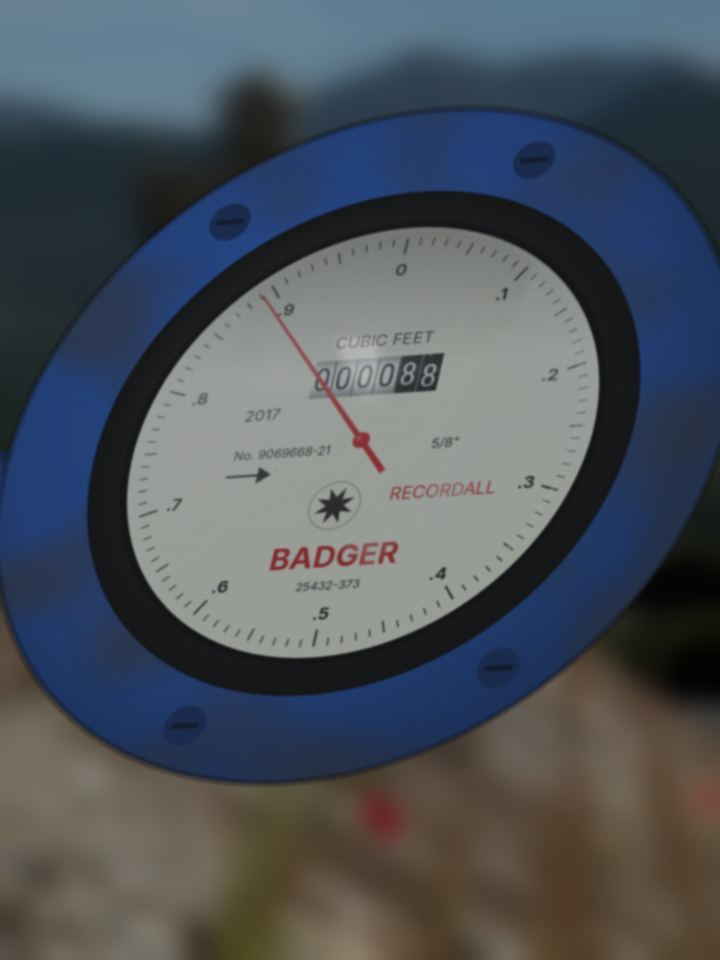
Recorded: 87.89ft³
